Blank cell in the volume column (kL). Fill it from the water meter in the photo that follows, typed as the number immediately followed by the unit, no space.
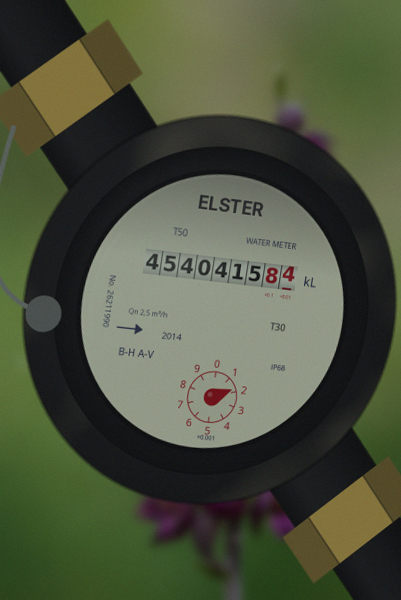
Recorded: 4540415.841kL
